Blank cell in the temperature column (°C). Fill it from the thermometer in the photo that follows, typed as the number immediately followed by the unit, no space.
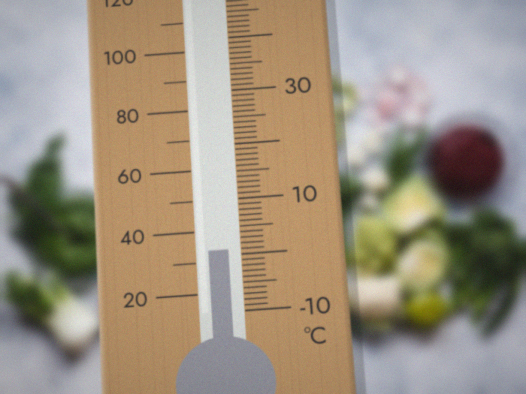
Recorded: 1°C
